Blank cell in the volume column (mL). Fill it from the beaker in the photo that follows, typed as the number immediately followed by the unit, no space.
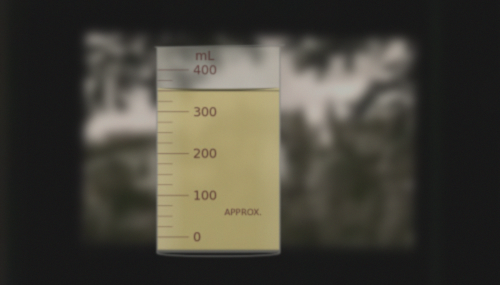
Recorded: 350mL
